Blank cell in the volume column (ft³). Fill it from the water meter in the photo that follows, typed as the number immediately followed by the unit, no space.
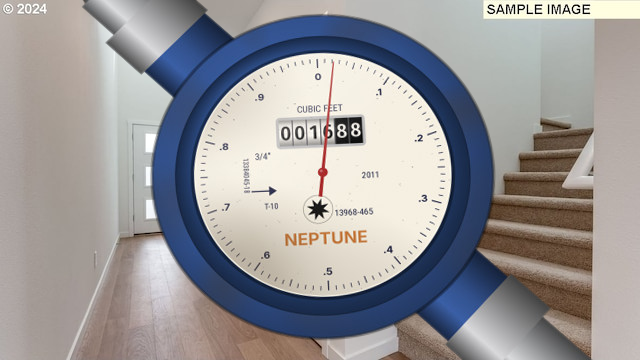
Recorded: 1688.02ft³
